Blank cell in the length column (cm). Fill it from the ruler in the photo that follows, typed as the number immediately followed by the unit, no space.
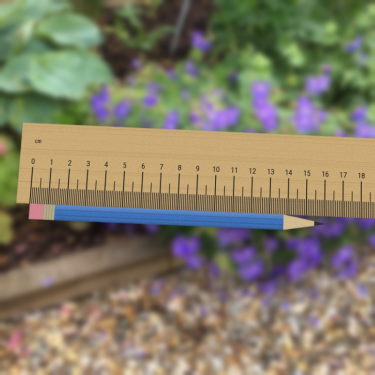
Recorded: 16cm
